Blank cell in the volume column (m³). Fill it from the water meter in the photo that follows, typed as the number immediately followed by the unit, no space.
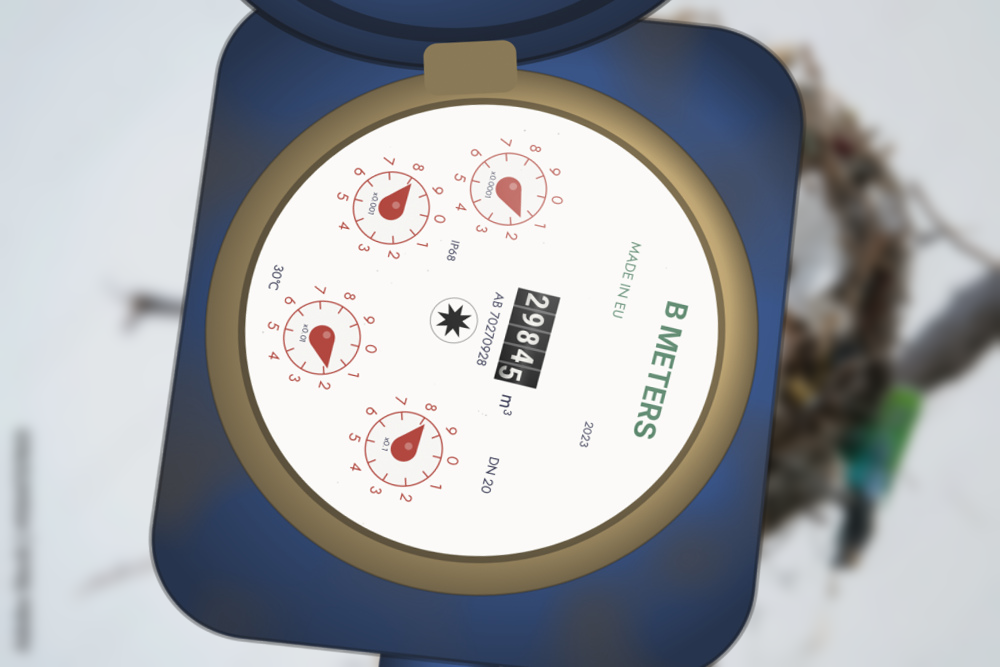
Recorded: 29844.8181m³
